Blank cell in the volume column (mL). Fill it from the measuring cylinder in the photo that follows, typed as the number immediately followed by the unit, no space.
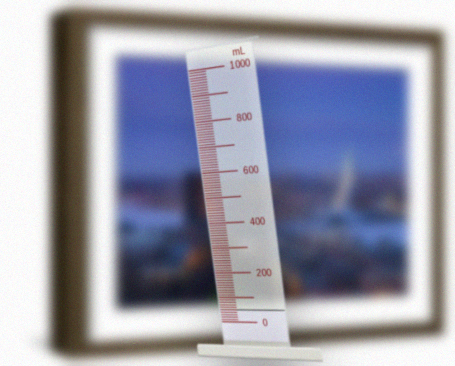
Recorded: 50mL
